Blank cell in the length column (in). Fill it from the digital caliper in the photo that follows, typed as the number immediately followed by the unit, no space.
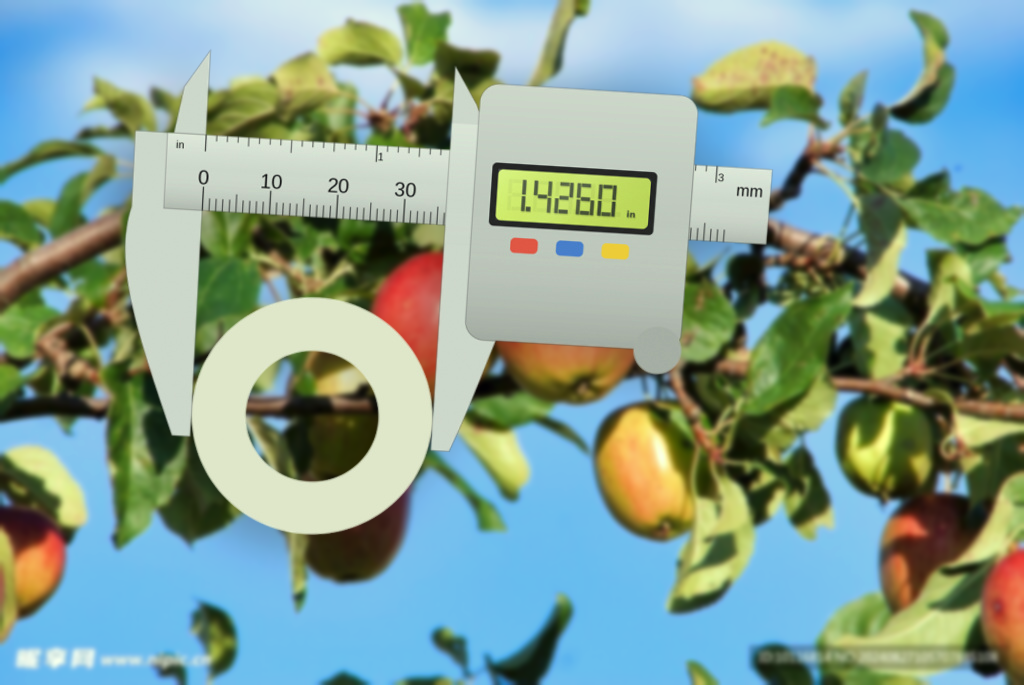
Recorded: 1.4260in
